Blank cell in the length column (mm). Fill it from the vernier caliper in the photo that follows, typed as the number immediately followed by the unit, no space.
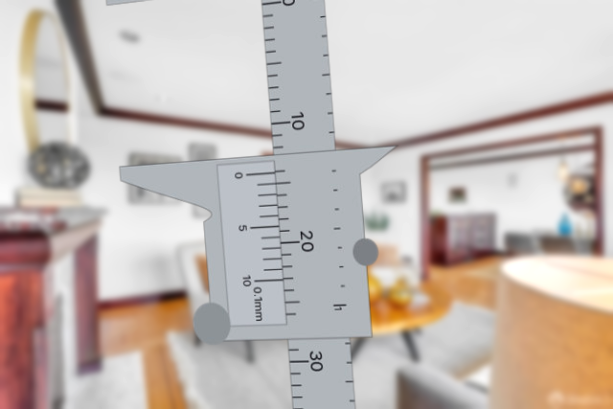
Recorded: 14.1mm
